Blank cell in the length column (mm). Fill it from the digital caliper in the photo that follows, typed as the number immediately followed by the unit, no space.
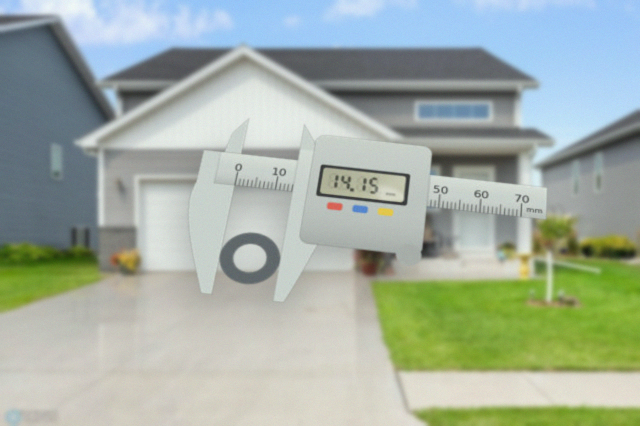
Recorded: 14.15mm
